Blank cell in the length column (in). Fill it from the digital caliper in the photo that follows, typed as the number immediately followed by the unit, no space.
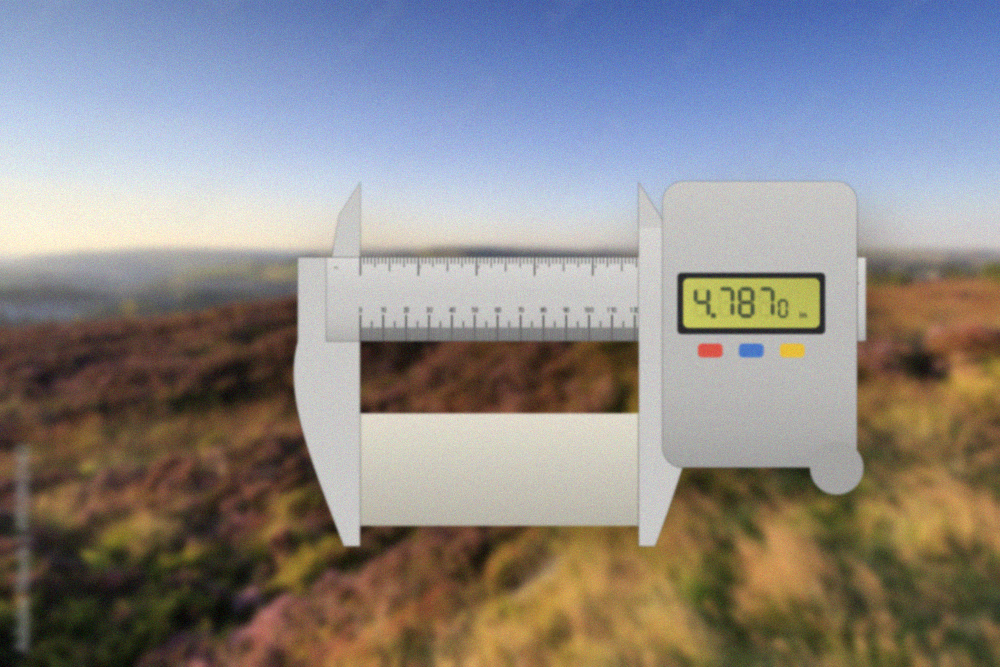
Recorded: 4.7870in
